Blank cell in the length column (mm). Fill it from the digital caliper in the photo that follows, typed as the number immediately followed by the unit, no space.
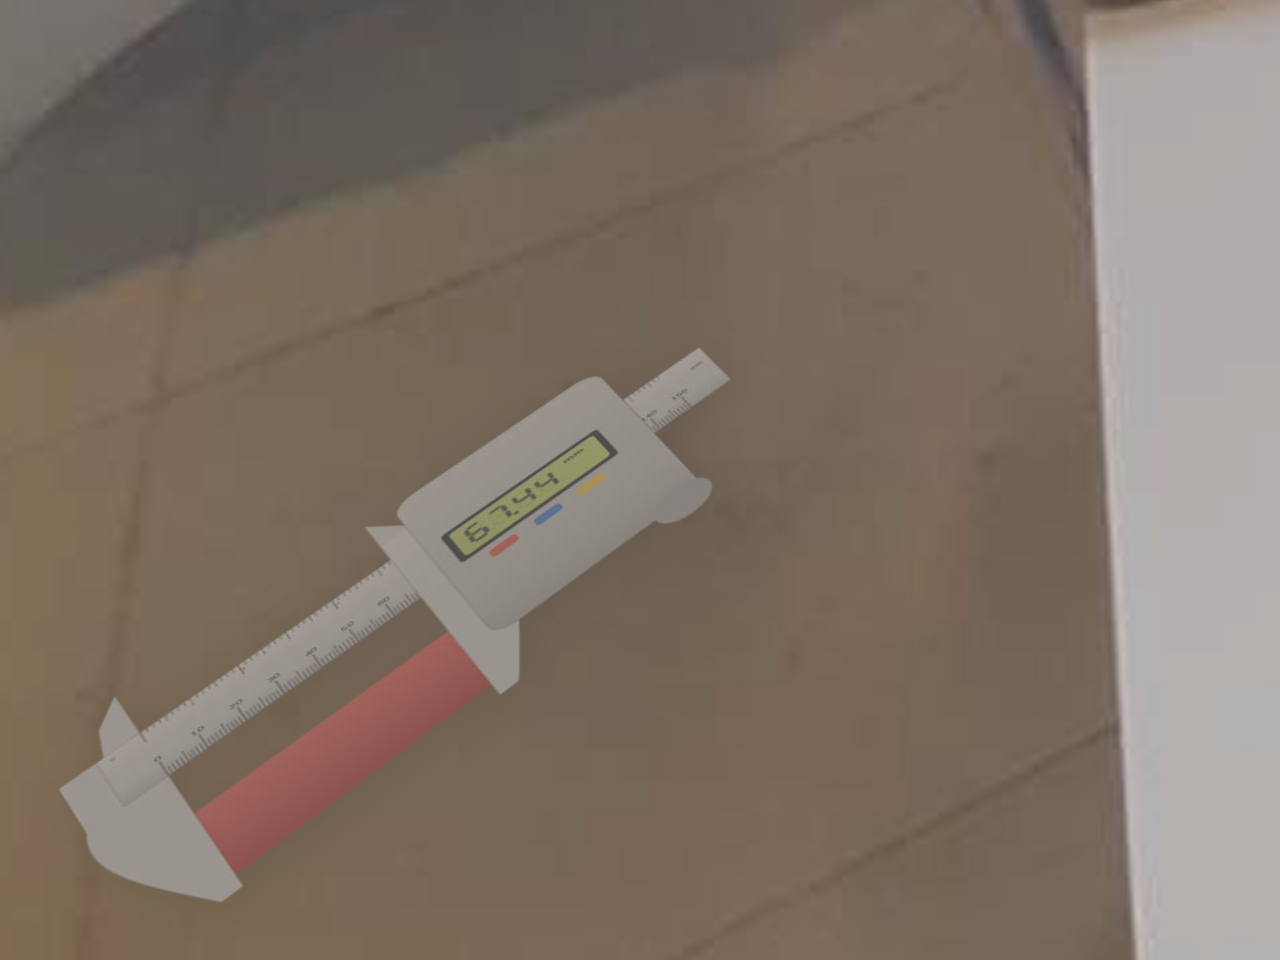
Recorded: 67.44mm
